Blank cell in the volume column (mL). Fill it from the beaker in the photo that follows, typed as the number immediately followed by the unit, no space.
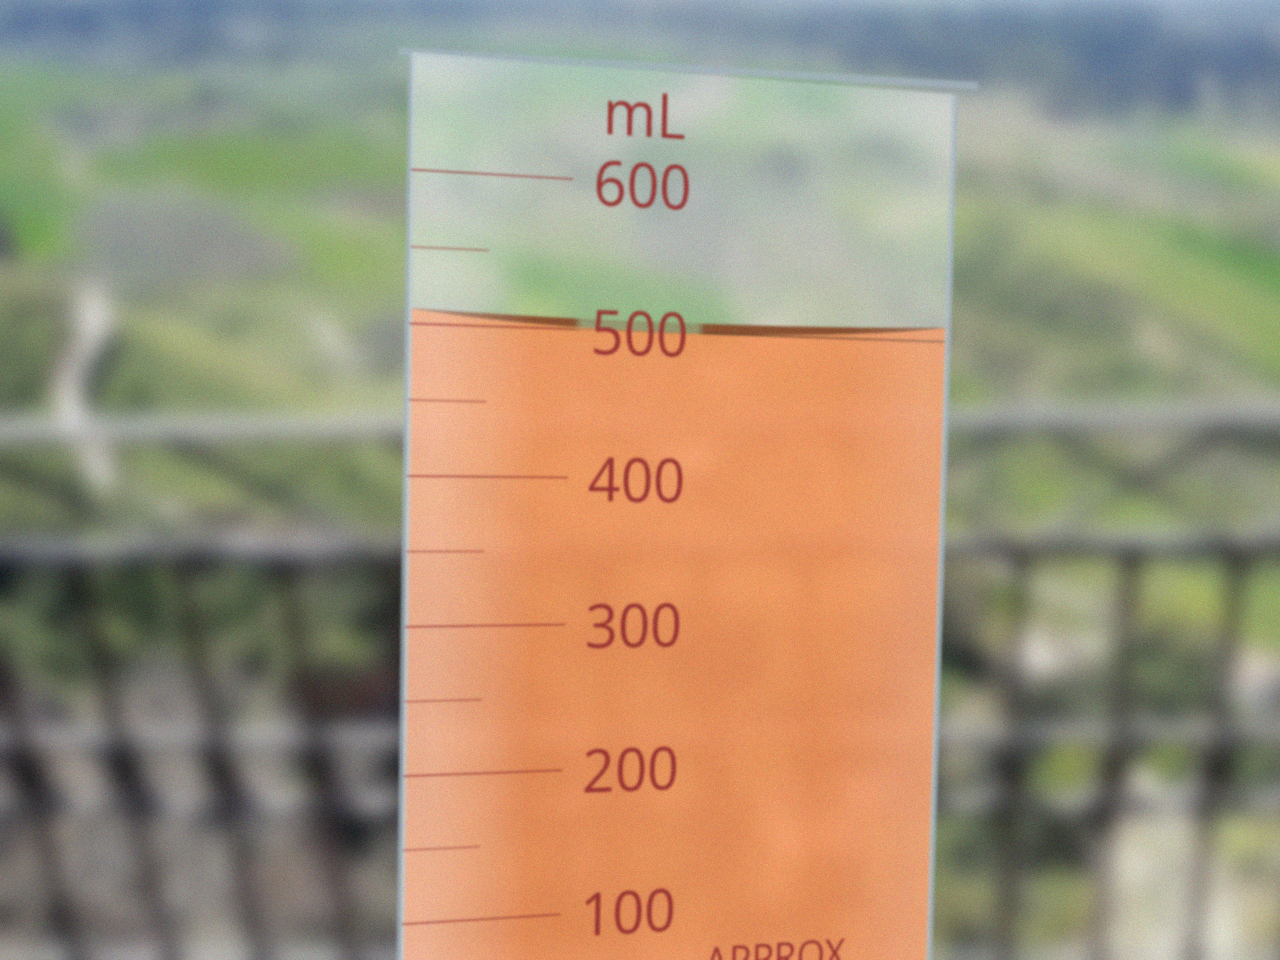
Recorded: 500mL
